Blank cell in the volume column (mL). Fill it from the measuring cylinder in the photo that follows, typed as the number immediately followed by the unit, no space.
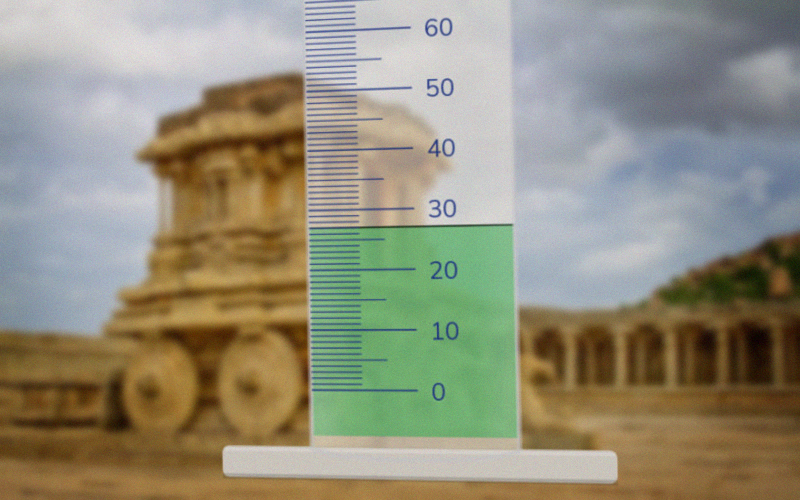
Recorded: 27mL
